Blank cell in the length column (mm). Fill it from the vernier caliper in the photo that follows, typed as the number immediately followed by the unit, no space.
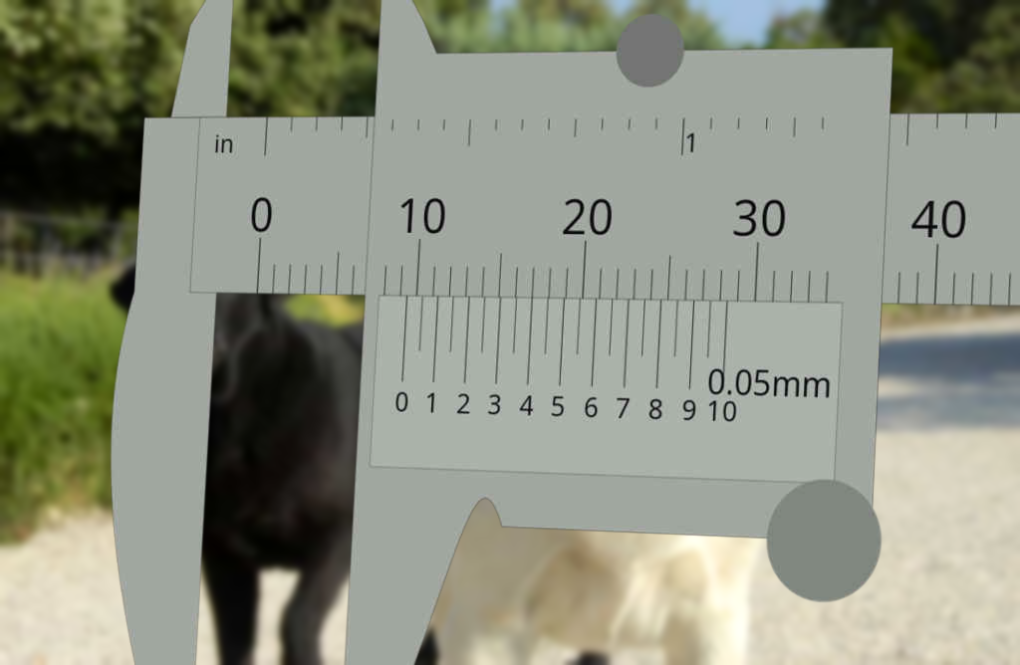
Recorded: 9.4mm
